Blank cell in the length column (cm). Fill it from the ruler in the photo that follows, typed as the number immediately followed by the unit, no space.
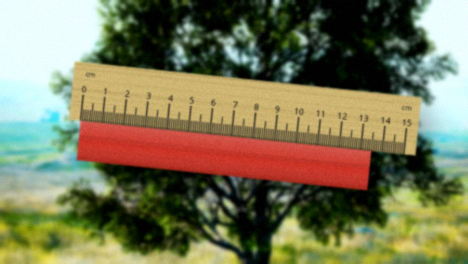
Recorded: 13.5cm
